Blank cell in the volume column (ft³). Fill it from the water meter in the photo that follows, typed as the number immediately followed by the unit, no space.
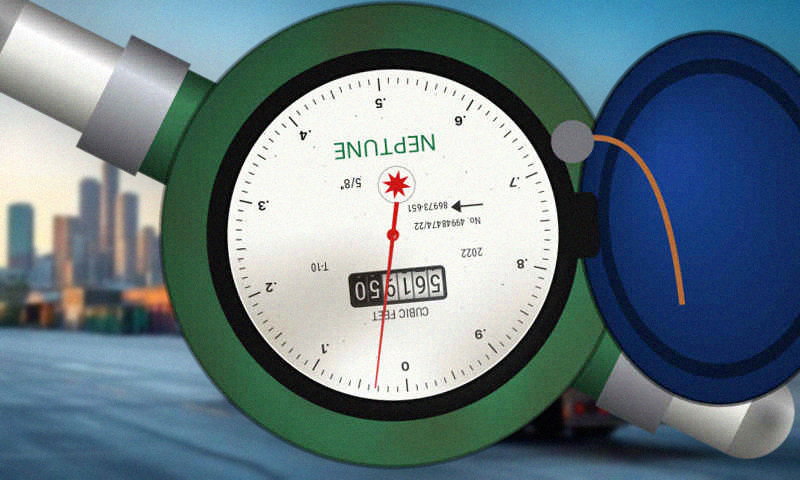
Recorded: 561950.03ft³
